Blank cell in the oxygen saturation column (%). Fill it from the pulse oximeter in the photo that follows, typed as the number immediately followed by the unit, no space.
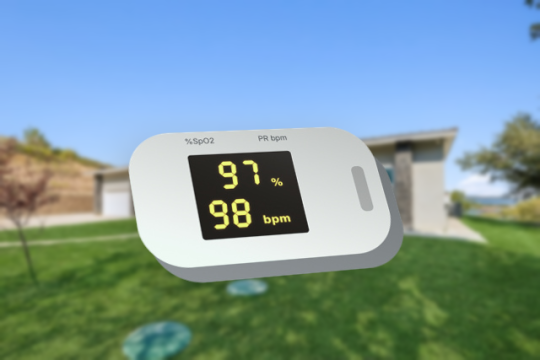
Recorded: 97%
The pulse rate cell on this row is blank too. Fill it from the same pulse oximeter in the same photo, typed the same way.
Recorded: 98bpm
